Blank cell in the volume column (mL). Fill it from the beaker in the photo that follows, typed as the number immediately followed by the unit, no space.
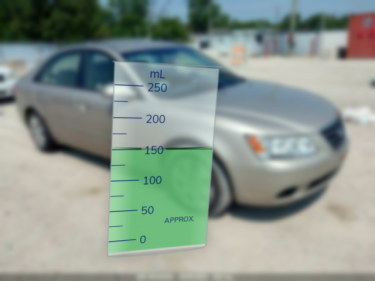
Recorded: 150mL
